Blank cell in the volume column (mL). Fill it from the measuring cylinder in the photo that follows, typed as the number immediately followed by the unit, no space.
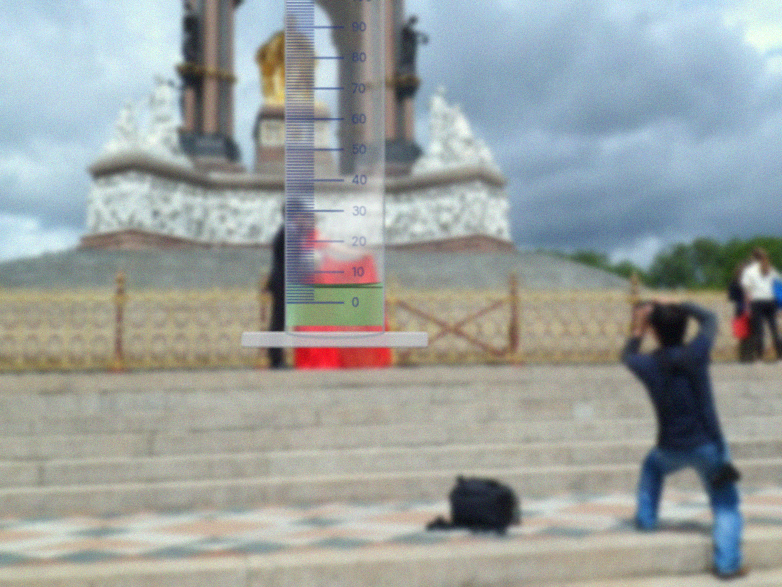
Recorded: 5mL
